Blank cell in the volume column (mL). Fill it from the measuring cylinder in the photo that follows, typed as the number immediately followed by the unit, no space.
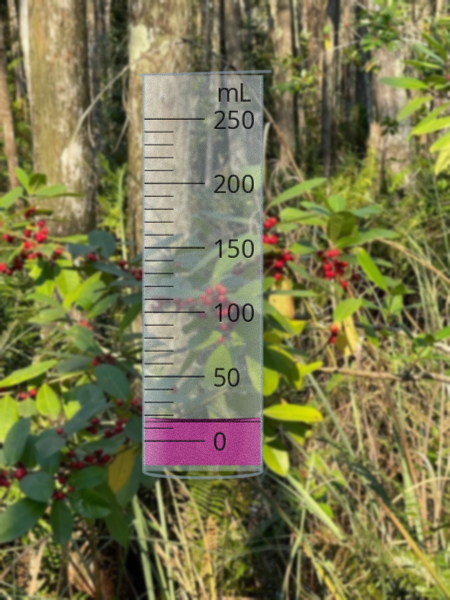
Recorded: 15mL
